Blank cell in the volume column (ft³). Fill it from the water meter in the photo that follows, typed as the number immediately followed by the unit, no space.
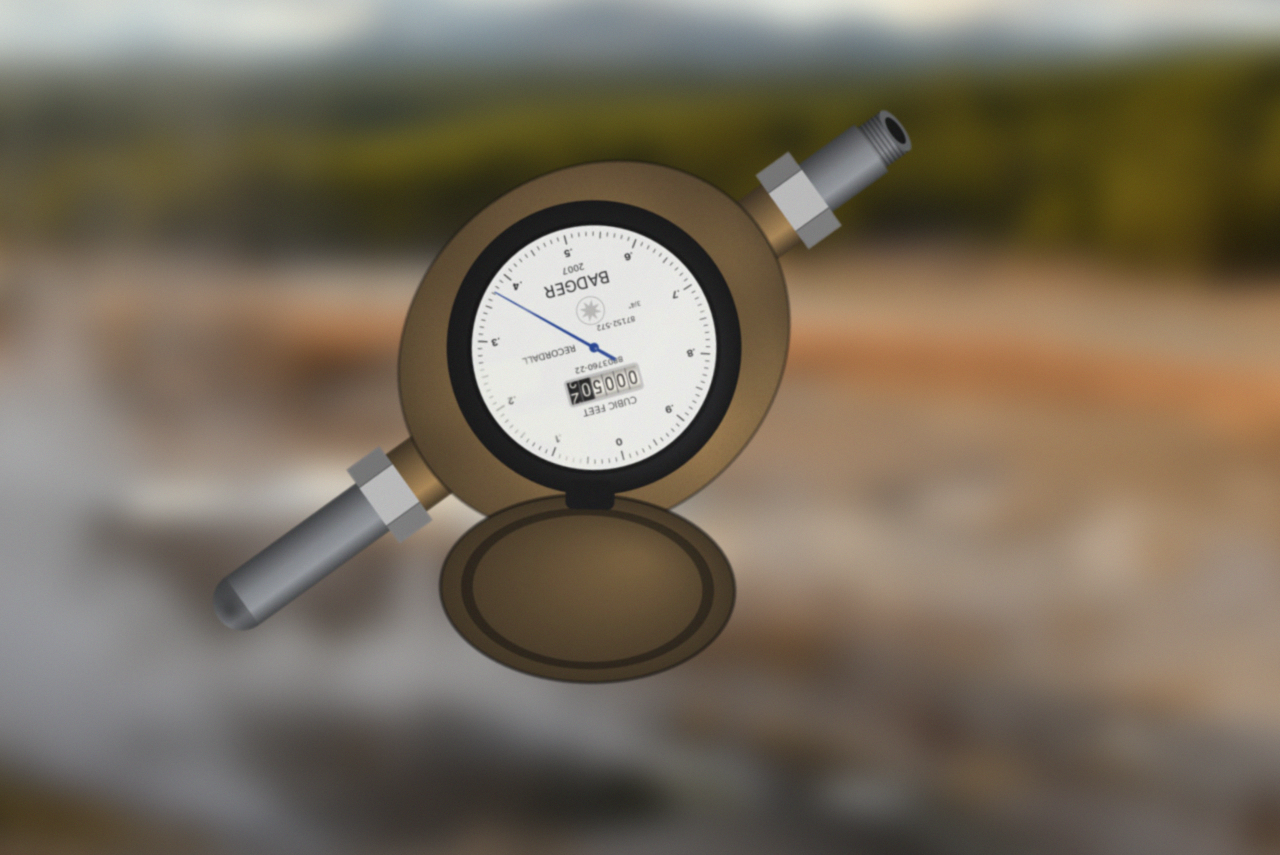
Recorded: 502.37ft³
